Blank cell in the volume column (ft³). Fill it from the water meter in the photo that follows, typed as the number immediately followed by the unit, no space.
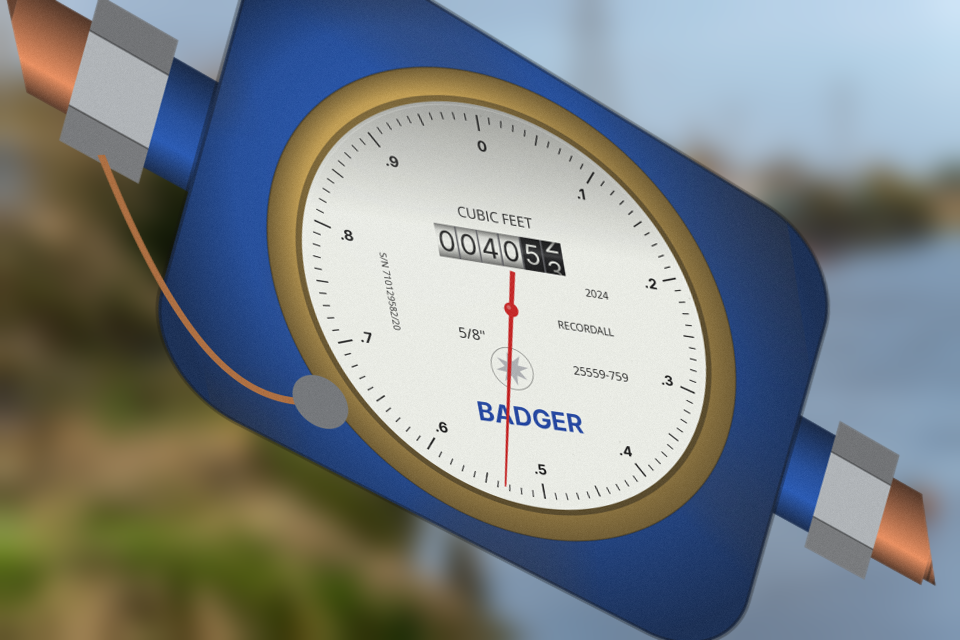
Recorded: 4052.53ft³
